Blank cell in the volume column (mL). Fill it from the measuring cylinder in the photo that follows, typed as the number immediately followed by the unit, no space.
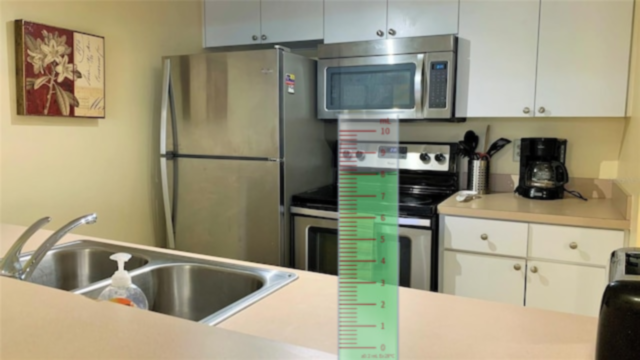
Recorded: 8mL
